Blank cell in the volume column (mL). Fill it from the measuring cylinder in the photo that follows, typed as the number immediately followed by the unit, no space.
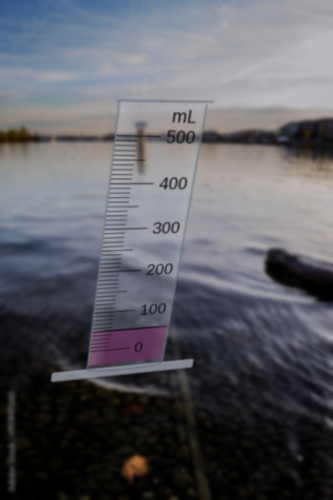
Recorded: 50mL
